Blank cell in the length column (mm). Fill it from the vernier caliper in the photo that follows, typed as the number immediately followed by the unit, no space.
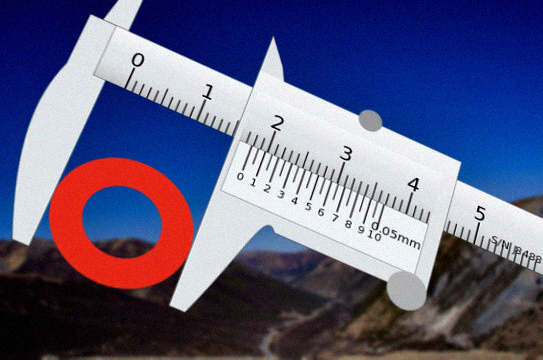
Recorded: 17.8mm
